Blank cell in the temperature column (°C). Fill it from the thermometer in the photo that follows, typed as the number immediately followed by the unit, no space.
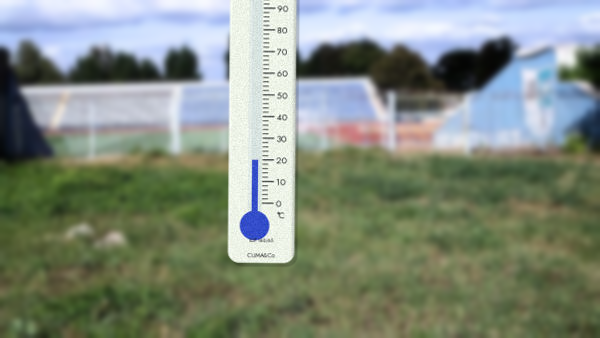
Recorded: 20°C
